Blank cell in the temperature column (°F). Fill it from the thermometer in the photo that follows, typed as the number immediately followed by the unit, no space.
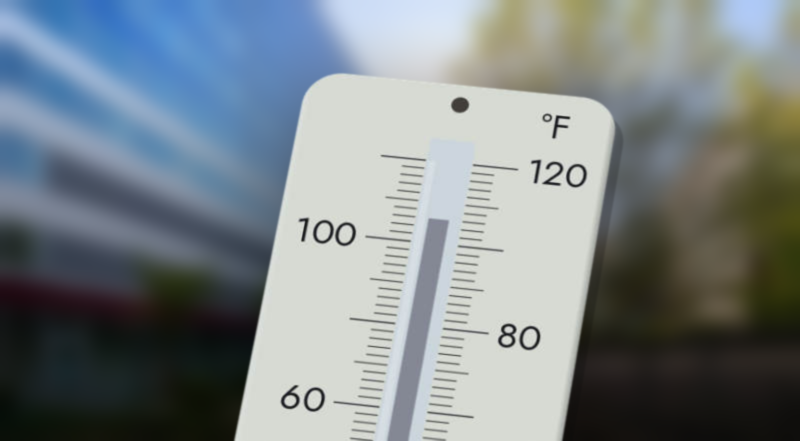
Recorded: 106°F
